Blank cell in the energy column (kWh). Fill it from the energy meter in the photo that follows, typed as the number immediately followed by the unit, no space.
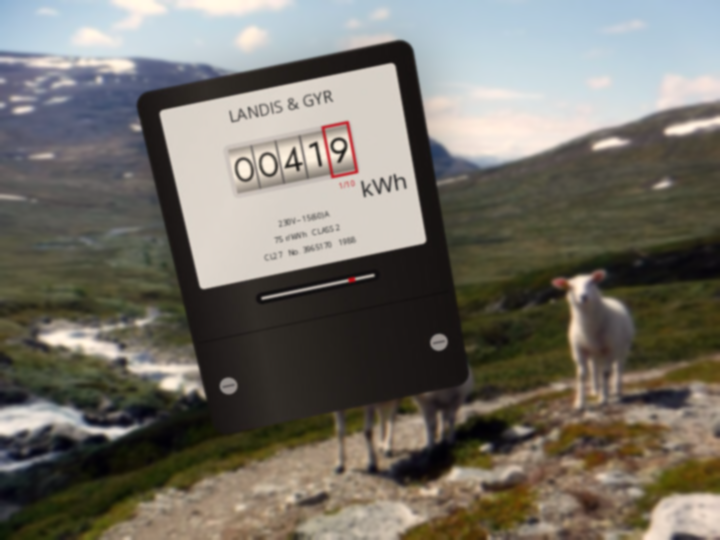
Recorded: 41.9kWh
